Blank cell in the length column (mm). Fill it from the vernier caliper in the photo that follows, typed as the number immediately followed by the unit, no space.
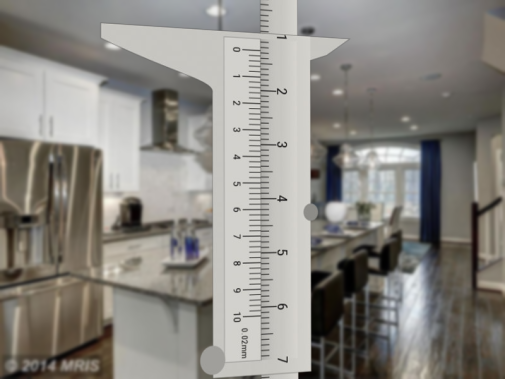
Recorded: 12.6mm
